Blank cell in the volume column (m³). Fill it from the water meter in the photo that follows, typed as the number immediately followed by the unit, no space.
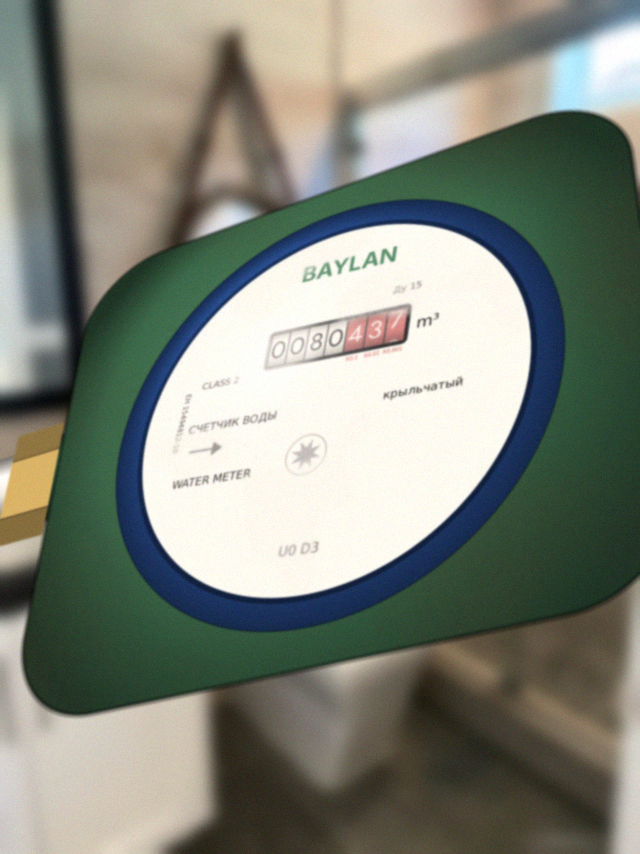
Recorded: 80.437m³
